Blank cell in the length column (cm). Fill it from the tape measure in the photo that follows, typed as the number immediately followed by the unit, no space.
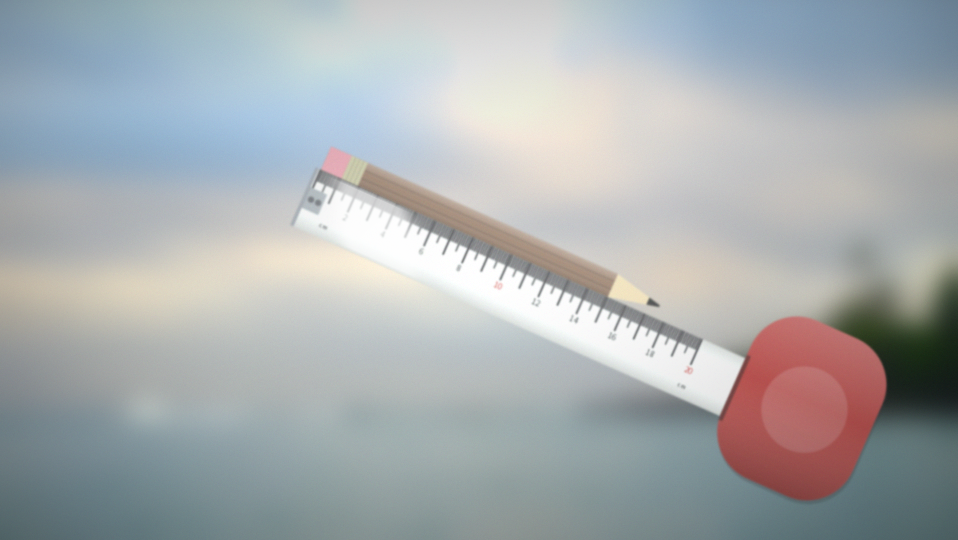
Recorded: 17.5cm
